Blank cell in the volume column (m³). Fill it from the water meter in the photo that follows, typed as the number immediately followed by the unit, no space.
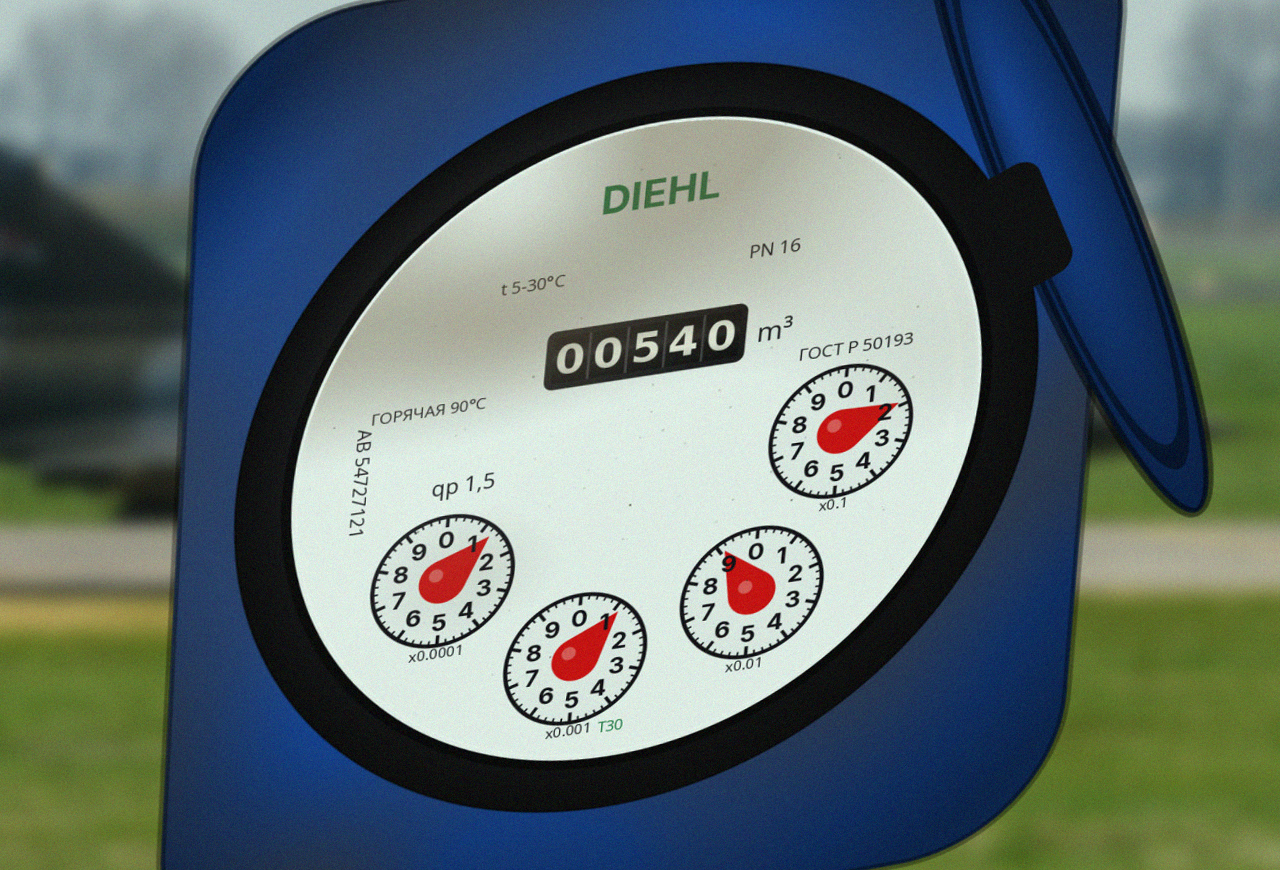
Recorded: 540.1911m³
